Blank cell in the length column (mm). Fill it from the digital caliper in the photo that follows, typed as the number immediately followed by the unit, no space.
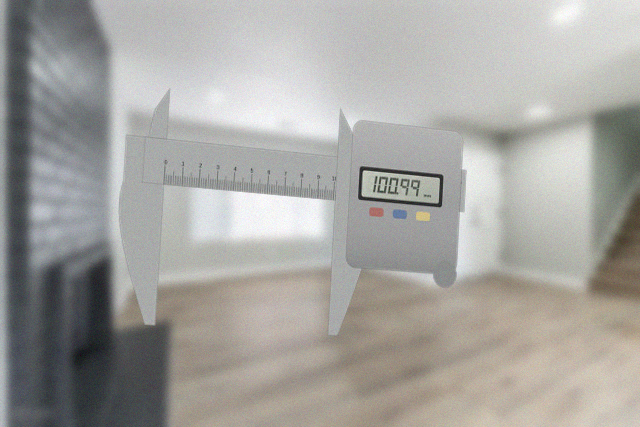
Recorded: 100.99mm
